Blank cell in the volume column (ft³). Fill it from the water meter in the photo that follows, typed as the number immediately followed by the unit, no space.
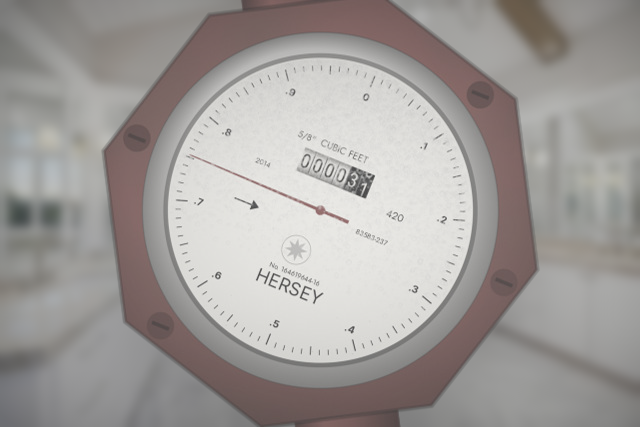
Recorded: 30.75ft³
